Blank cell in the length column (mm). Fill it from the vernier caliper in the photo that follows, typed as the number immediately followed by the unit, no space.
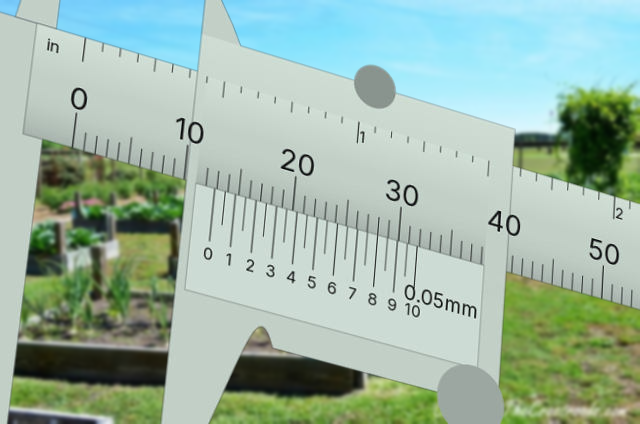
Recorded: 12.8mm
